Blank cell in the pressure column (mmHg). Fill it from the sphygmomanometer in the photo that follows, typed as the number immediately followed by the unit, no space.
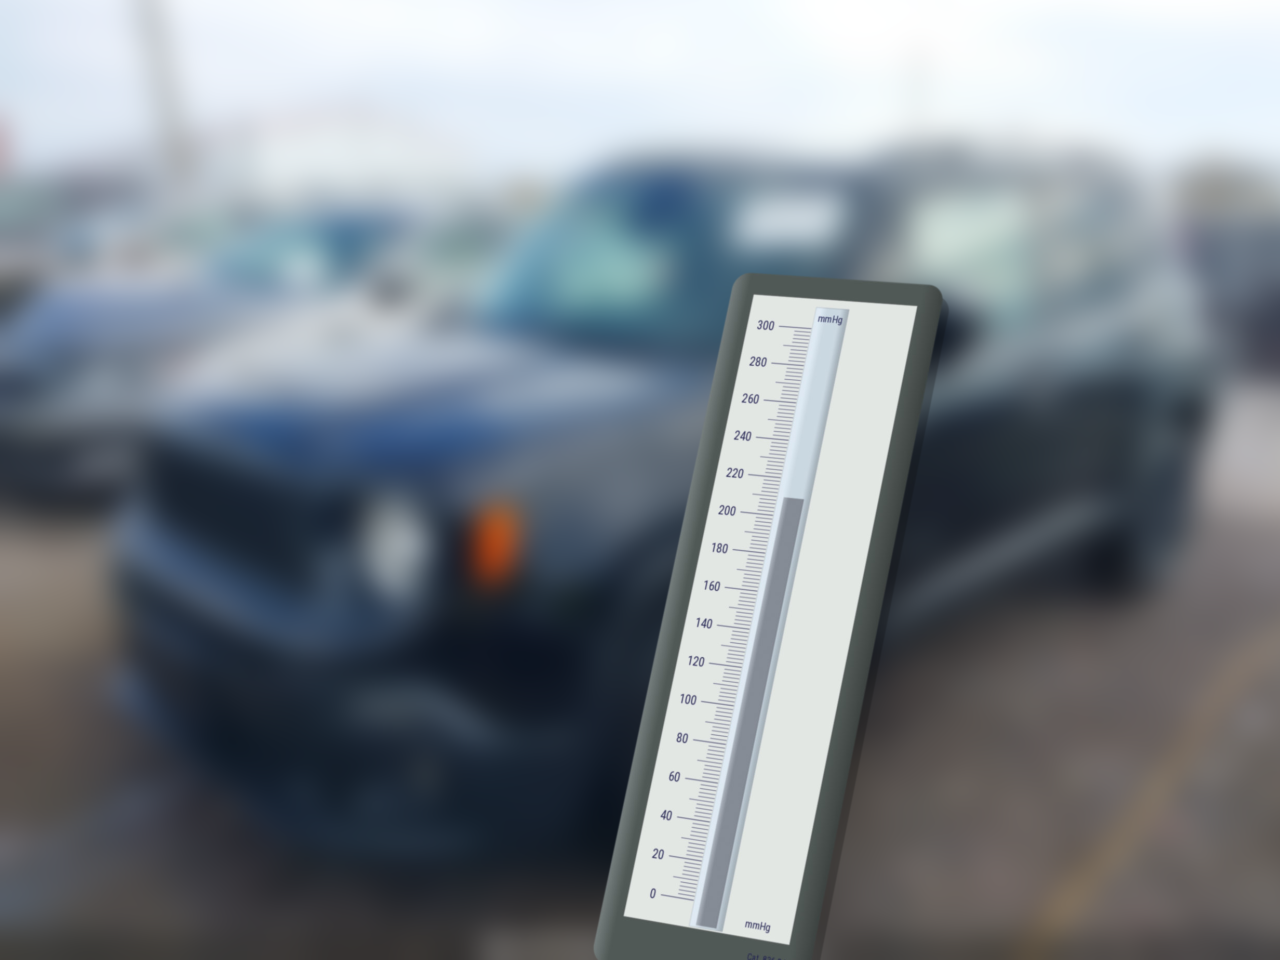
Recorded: 210mmHg
